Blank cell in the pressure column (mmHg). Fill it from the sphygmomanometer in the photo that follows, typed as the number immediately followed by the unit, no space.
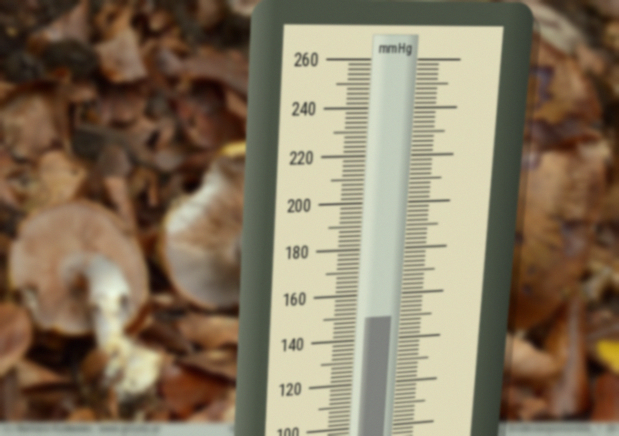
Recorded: 150mmHg
